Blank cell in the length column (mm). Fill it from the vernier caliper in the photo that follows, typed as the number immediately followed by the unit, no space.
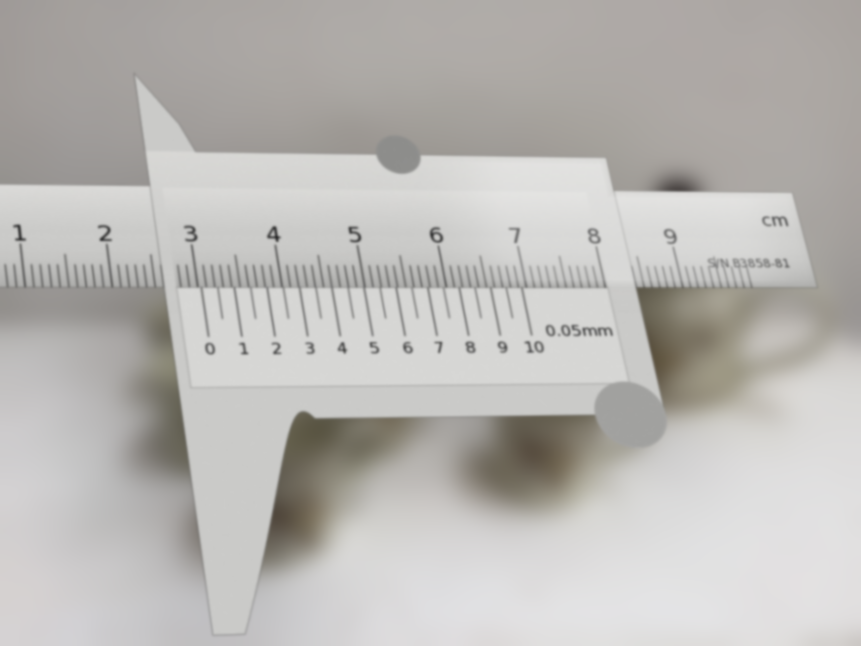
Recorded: 30.4mm
